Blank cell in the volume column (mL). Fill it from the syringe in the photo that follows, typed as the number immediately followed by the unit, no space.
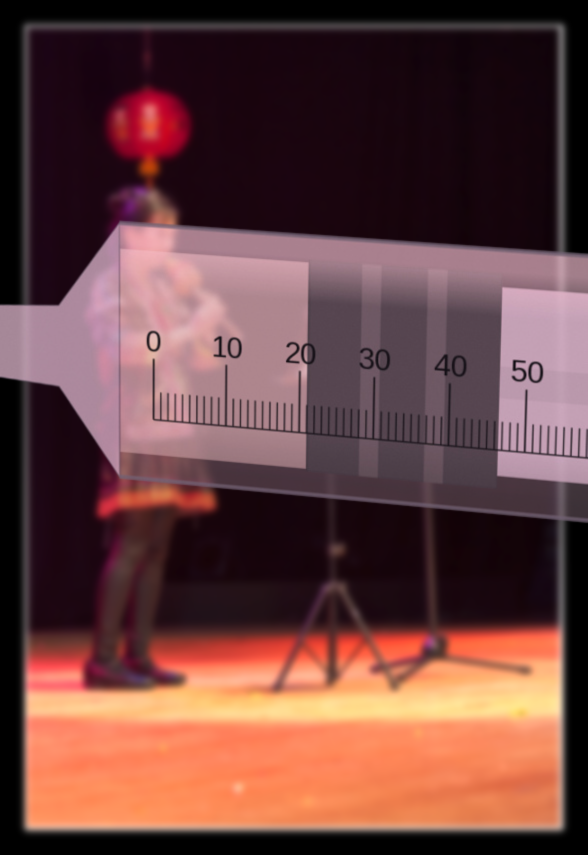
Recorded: 21mL
